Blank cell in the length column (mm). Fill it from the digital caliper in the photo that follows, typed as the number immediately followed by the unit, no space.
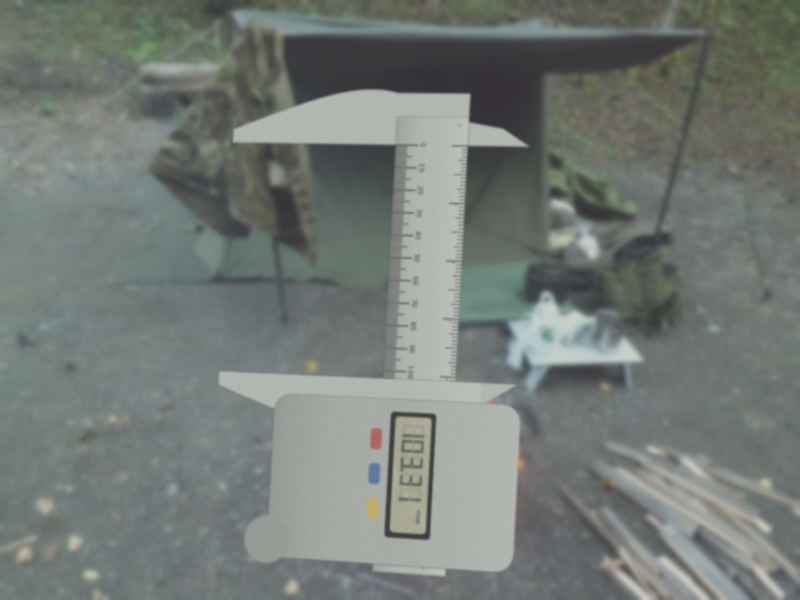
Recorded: 103.31mm
